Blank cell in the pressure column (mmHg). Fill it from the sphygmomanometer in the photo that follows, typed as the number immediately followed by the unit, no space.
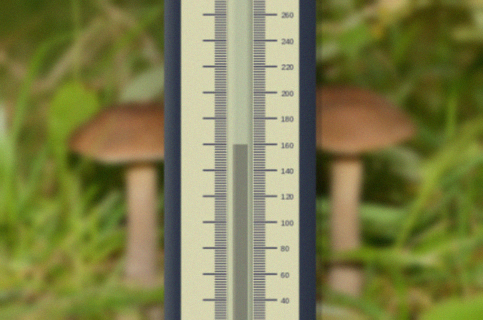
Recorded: 160mmHg
